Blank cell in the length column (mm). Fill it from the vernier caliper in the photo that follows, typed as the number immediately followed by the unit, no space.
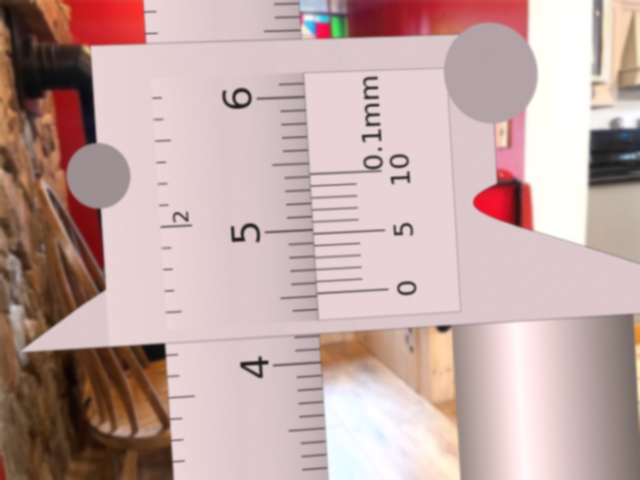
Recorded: 45.2mm
